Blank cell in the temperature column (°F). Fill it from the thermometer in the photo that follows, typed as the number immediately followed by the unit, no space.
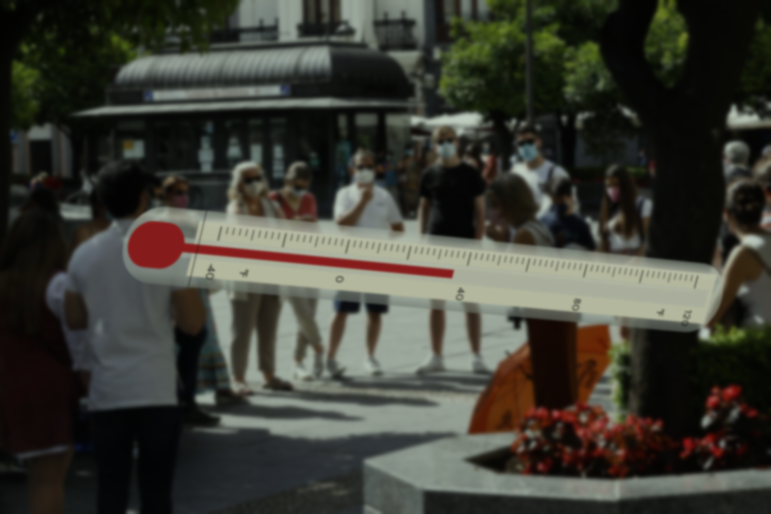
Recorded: 36°F
